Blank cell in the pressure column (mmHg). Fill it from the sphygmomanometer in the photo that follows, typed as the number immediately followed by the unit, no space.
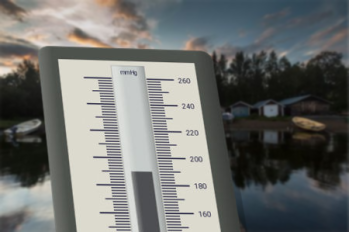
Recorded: 190mmHg
